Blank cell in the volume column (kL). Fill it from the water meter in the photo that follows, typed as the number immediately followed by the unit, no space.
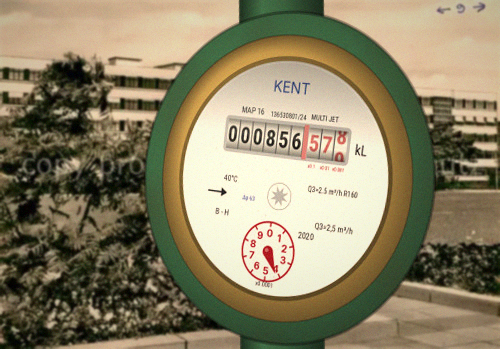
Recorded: 856.5784kL
